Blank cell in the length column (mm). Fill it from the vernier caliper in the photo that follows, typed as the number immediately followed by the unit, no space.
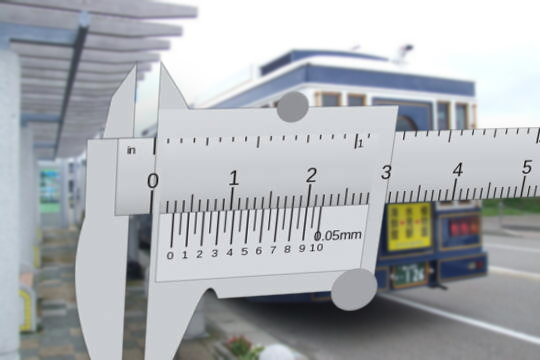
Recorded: 2.8mm
